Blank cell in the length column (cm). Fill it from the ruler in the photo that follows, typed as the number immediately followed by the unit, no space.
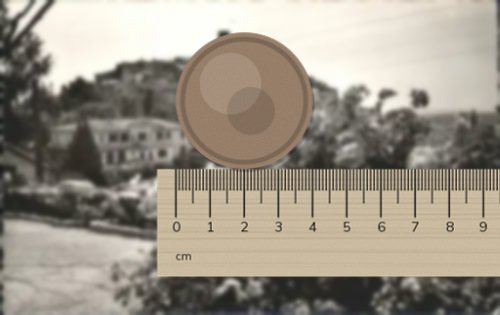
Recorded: 4cm
